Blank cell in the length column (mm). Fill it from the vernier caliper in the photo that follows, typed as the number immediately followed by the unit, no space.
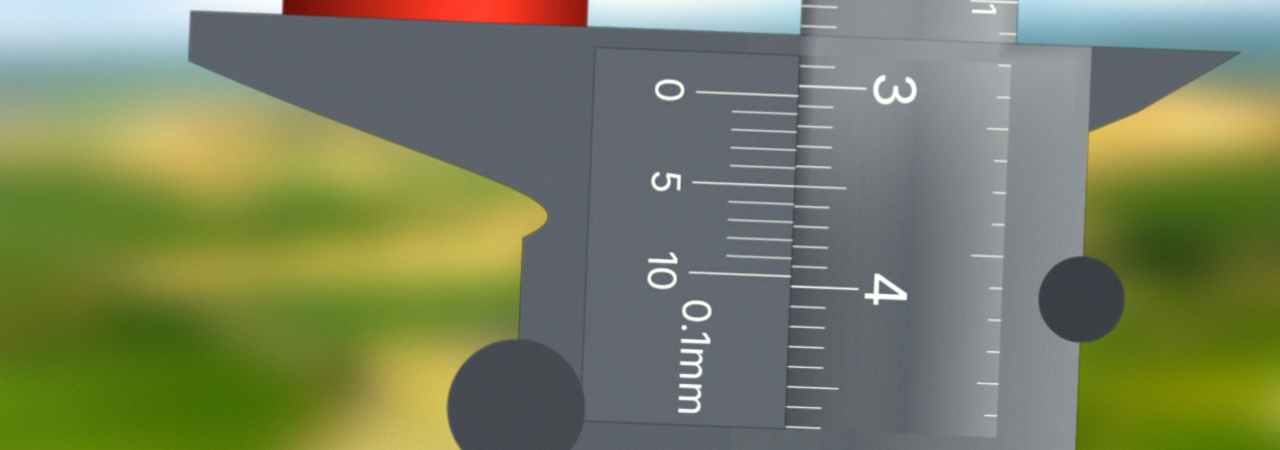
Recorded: 30.5mm
